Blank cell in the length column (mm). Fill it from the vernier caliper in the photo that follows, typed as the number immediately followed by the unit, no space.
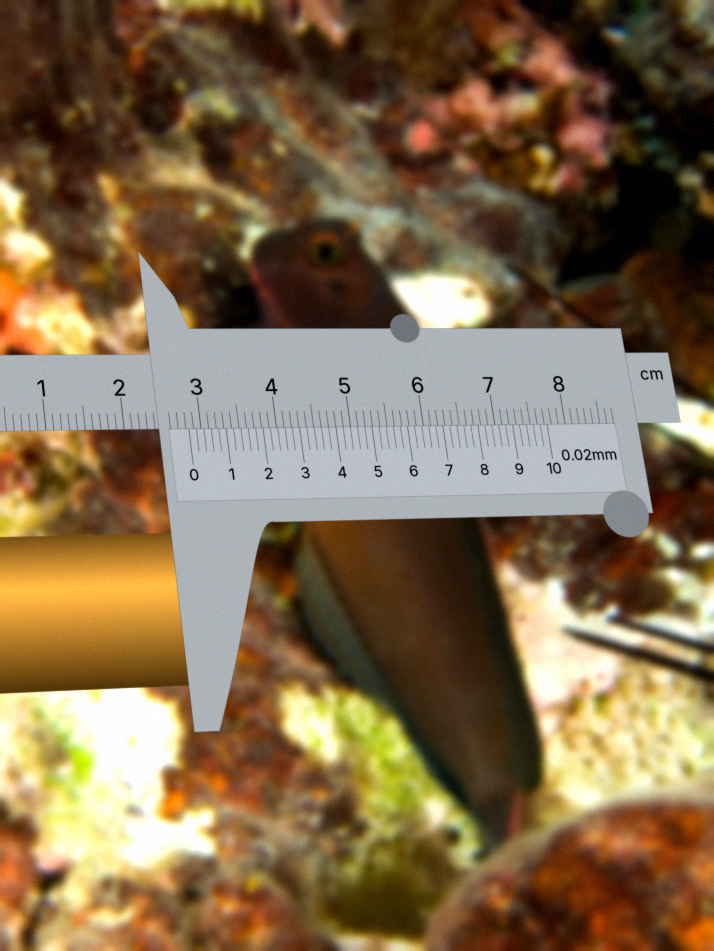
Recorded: 28.4mm
